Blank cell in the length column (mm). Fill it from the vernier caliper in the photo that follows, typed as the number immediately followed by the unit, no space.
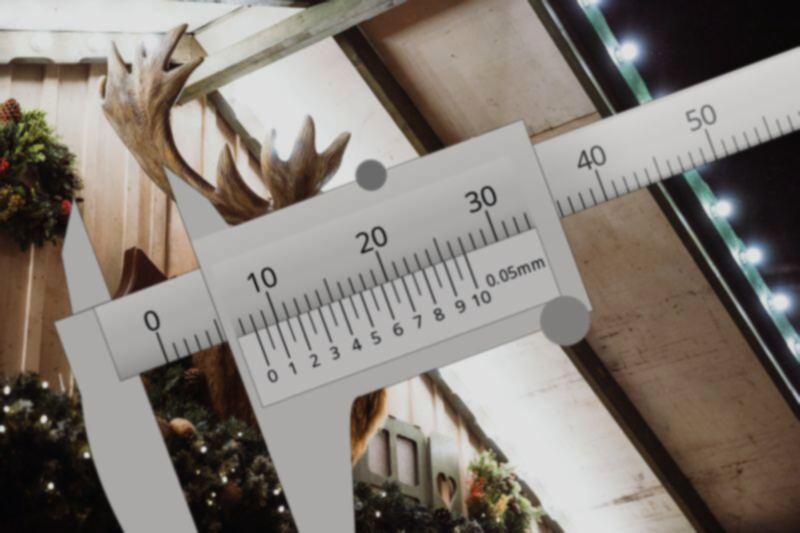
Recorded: 8.0mm
